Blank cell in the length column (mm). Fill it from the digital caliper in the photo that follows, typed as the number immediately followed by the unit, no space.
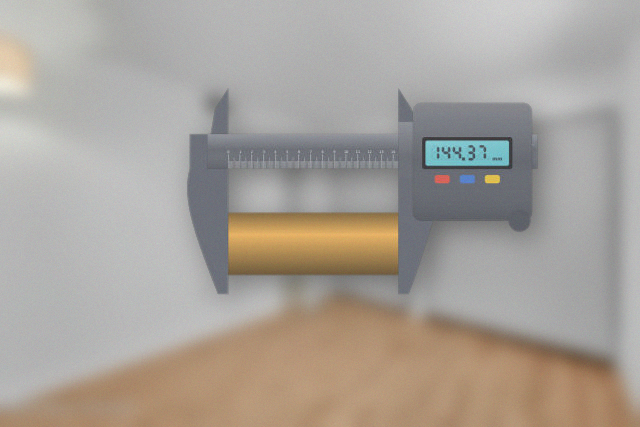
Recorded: 144.37mm
